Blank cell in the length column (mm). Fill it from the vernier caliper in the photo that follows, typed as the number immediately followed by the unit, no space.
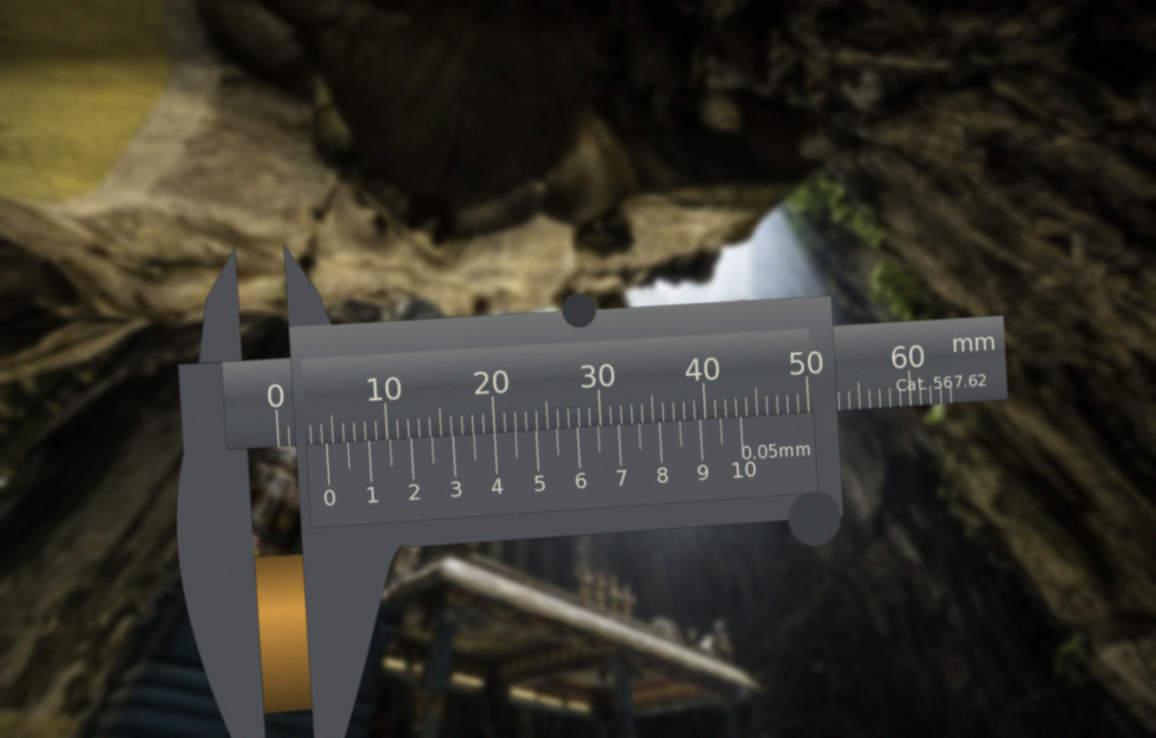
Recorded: 4.4mm
